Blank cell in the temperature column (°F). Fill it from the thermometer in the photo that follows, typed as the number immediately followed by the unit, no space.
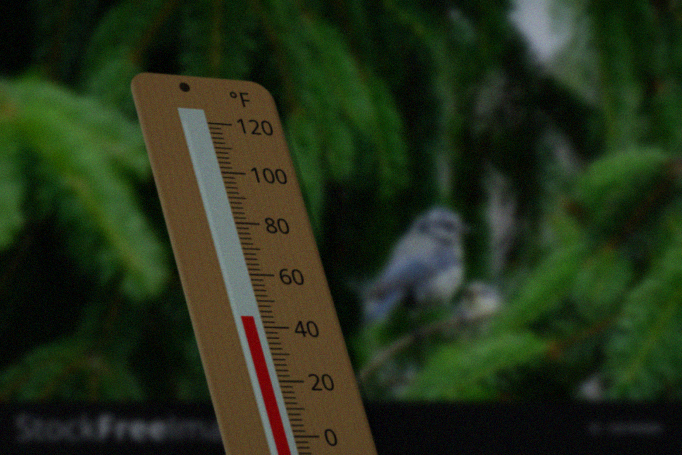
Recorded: 44°F
